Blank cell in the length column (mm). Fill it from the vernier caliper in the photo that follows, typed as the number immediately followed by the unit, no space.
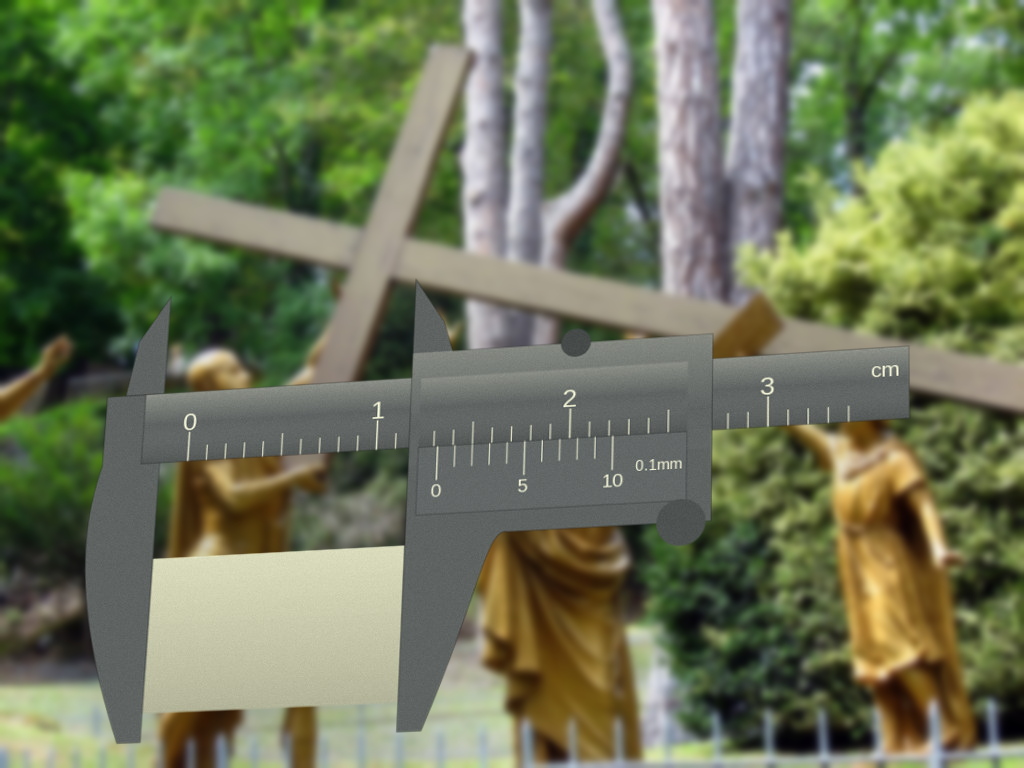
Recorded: 13.2mm
